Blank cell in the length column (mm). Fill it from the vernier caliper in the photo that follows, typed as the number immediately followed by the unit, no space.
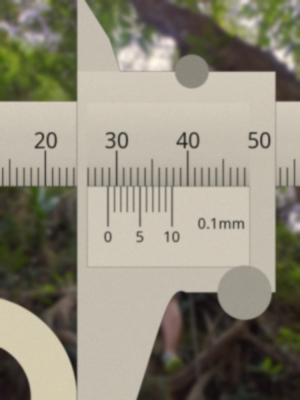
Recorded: 28.8mm
